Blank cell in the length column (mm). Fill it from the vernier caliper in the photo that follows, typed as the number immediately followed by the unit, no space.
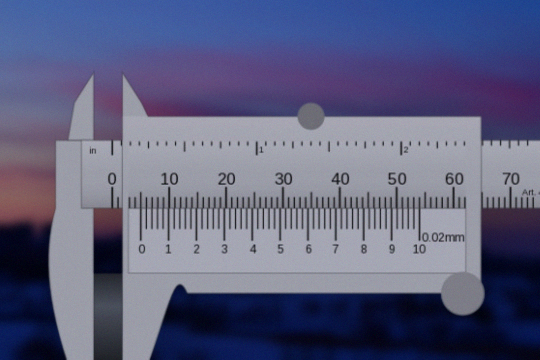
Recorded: 5.0mm
